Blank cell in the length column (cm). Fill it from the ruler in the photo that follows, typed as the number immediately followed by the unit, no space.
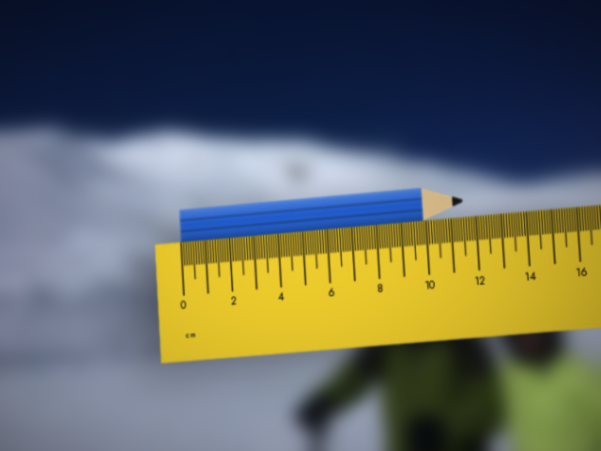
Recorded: 11.5cm
